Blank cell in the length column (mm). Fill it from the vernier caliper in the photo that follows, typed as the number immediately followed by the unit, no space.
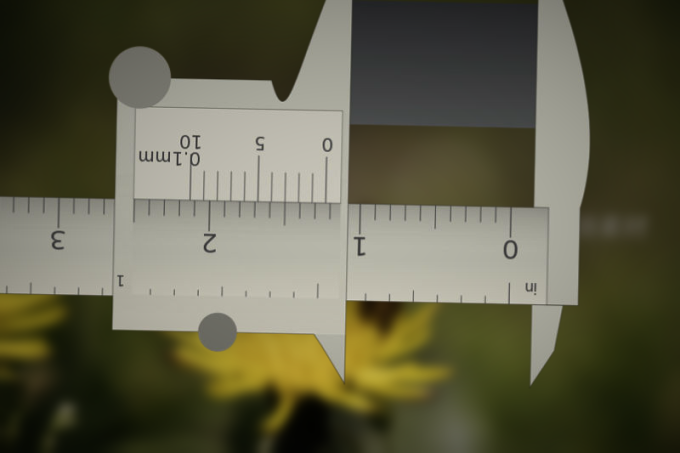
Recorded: 12.3mm
